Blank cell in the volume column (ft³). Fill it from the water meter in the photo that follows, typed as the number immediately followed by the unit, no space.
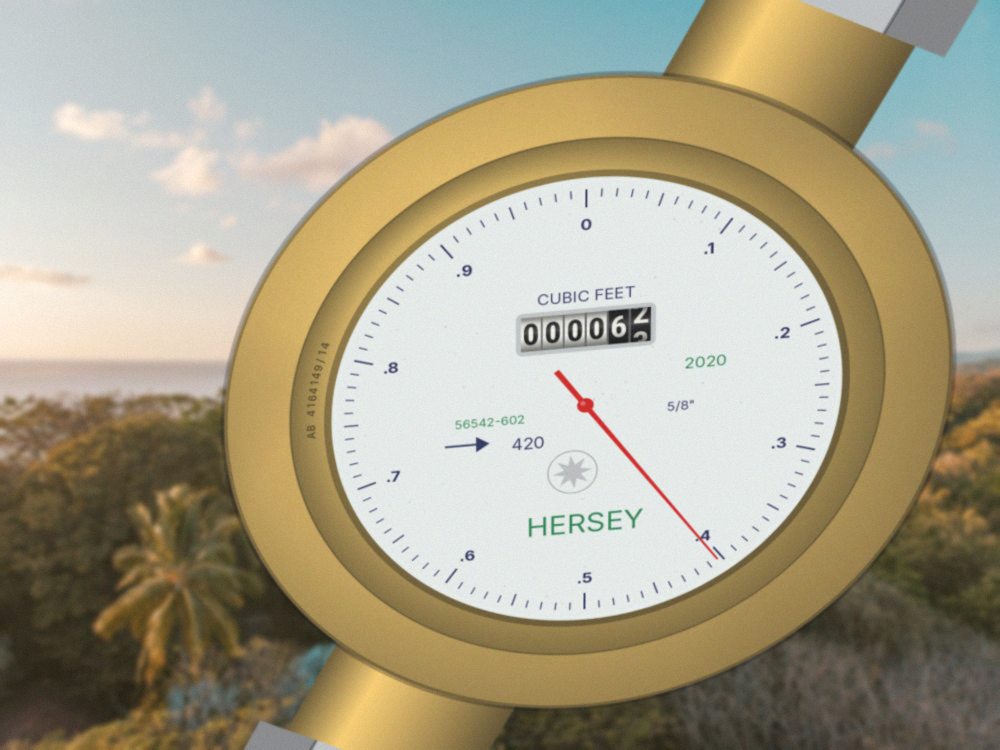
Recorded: 62.40ft³
